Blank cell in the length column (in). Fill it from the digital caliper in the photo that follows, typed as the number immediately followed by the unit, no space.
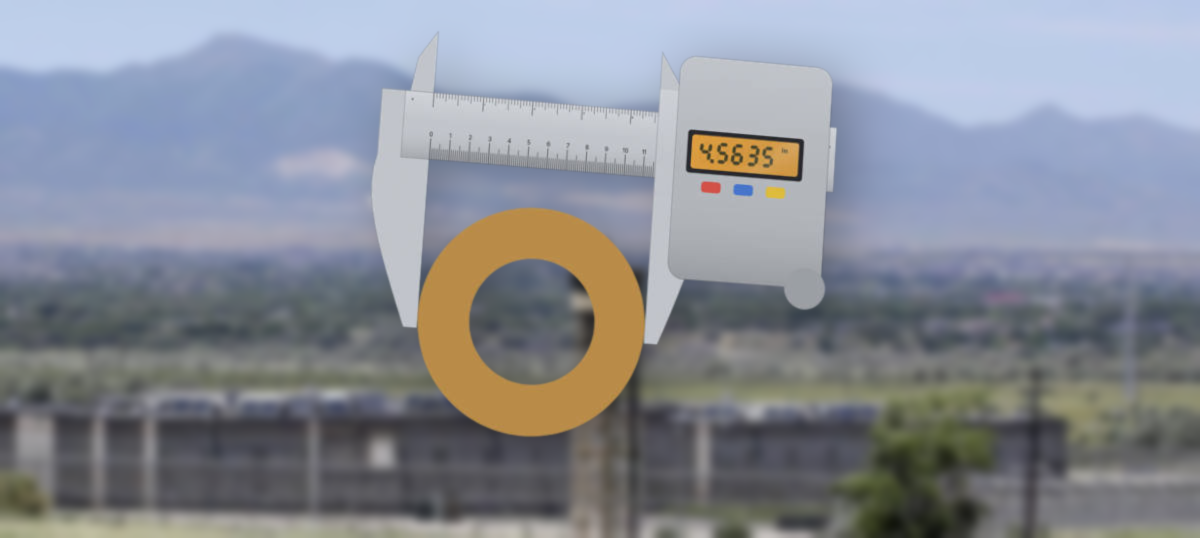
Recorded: 4.5635in
